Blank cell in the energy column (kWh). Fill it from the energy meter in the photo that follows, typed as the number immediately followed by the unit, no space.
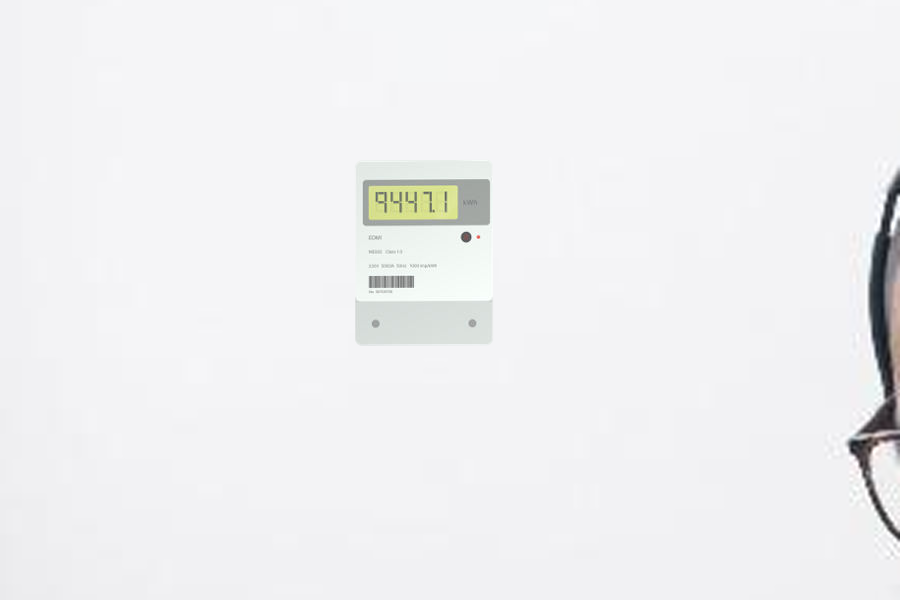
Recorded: 9447.1kWh
